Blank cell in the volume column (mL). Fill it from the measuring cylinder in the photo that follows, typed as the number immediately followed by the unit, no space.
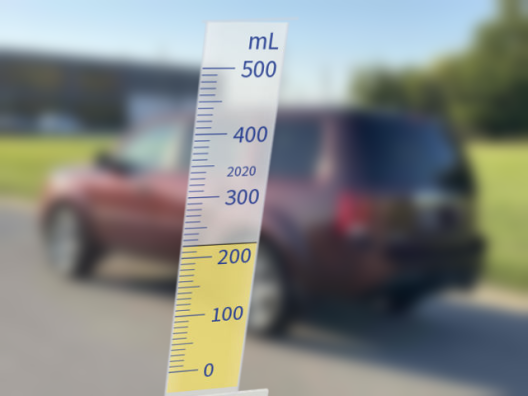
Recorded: 220mL
